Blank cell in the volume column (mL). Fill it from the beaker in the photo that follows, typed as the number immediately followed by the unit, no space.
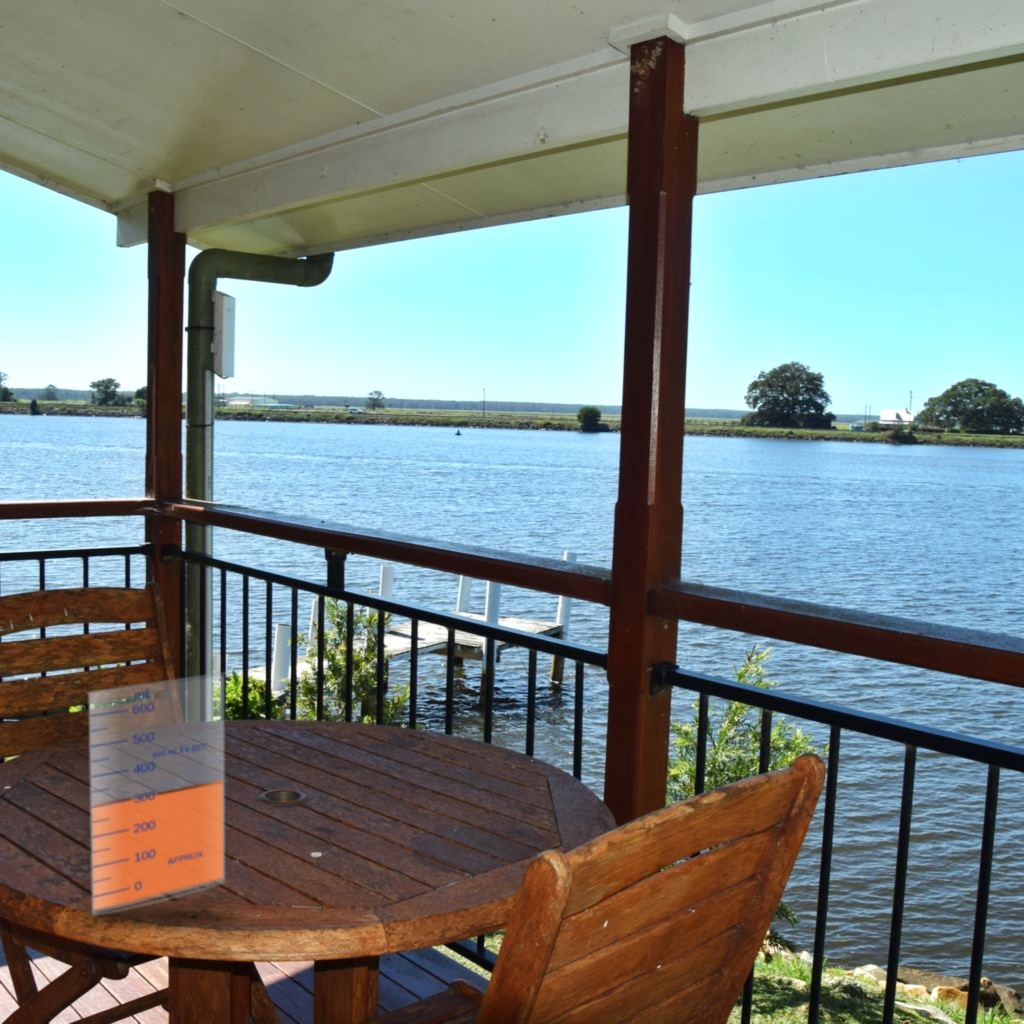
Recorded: 300mL
